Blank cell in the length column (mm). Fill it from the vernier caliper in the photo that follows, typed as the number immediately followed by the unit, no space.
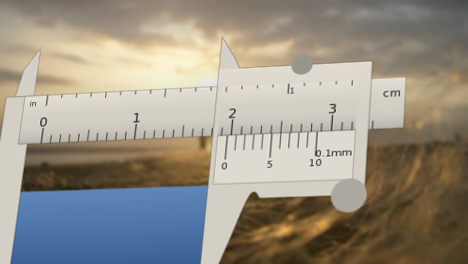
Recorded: 19.6mm
